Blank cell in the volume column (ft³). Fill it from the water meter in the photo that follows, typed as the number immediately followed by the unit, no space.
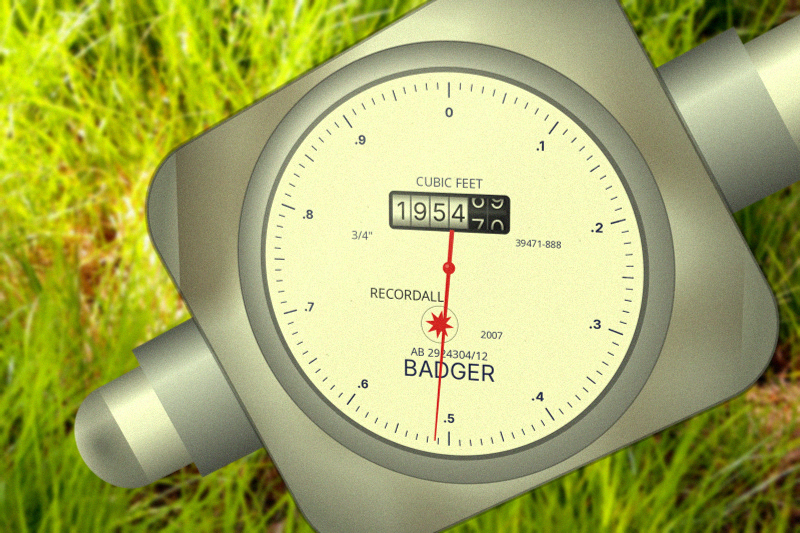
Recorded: 195469.51ft³
